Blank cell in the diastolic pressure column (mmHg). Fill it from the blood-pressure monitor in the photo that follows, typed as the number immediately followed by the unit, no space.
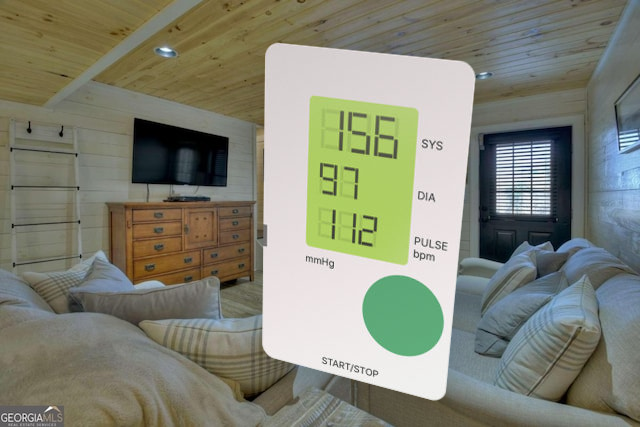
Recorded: 97mmHg
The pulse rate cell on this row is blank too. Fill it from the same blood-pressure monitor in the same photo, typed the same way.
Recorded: 112bpm
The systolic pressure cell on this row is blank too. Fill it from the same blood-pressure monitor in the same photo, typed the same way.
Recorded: 156mmHg
